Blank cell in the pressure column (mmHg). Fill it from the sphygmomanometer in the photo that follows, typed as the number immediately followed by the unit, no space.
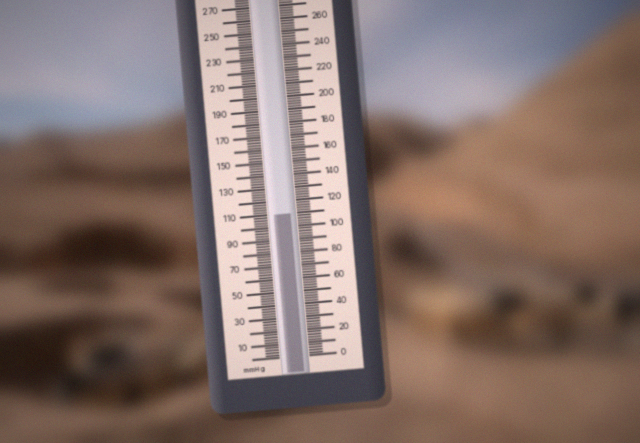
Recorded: 110mmHg
